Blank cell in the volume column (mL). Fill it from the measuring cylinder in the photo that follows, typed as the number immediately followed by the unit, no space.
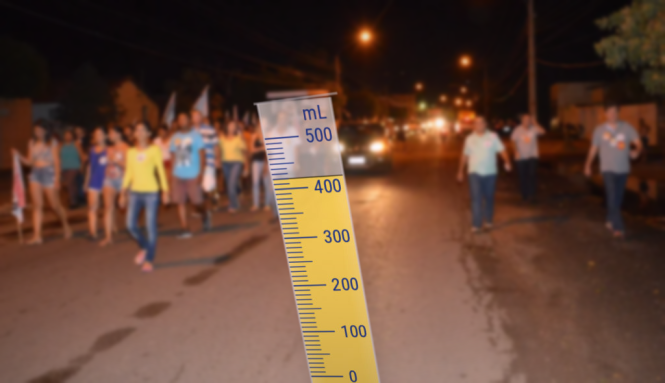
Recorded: 420mL
